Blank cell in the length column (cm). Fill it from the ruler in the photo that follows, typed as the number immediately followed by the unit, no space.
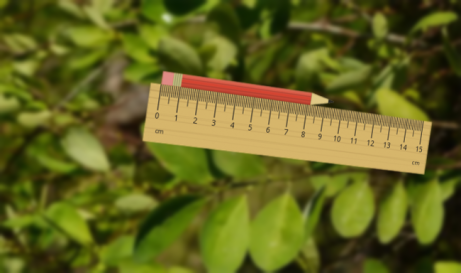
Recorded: 9.5cm
